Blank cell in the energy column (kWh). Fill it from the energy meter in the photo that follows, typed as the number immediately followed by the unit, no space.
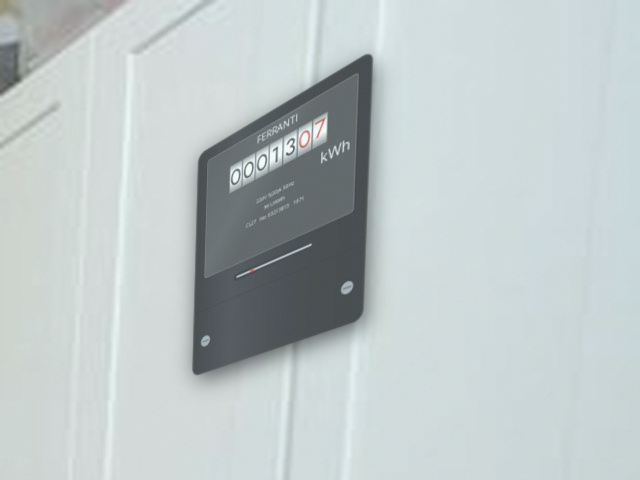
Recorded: 13.07kWh
